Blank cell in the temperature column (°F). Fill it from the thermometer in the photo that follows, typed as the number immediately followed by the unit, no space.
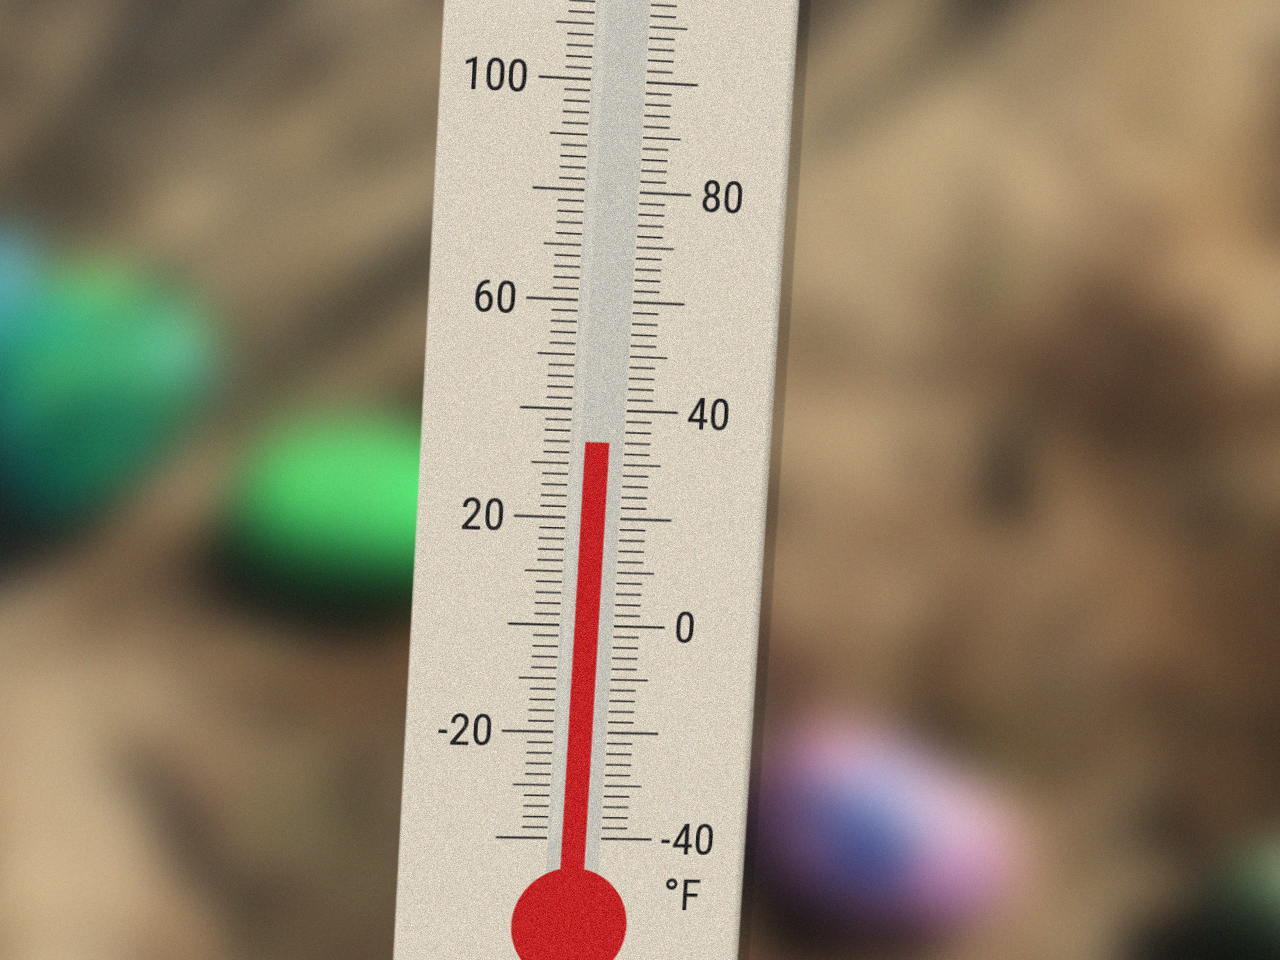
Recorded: 34°F
